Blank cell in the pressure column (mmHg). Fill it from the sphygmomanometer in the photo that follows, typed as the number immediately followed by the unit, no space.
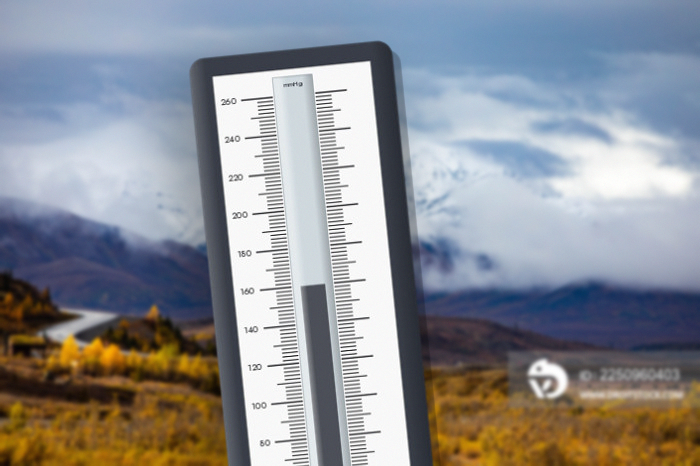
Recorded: 160mmHg
